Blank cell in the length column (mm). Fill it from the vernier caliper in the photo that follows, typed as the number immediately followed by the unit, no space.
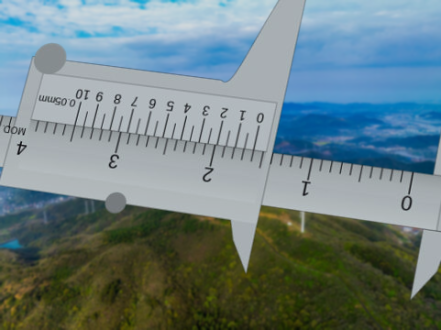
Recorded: 16.0mm
